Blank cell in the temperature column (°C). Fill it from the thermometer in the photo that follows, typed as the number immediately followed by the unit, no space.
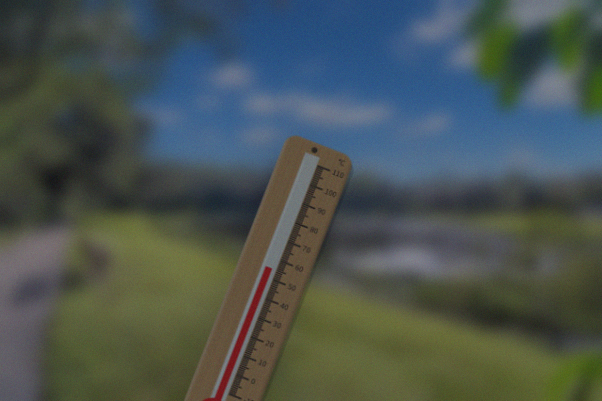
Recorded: 55°C
